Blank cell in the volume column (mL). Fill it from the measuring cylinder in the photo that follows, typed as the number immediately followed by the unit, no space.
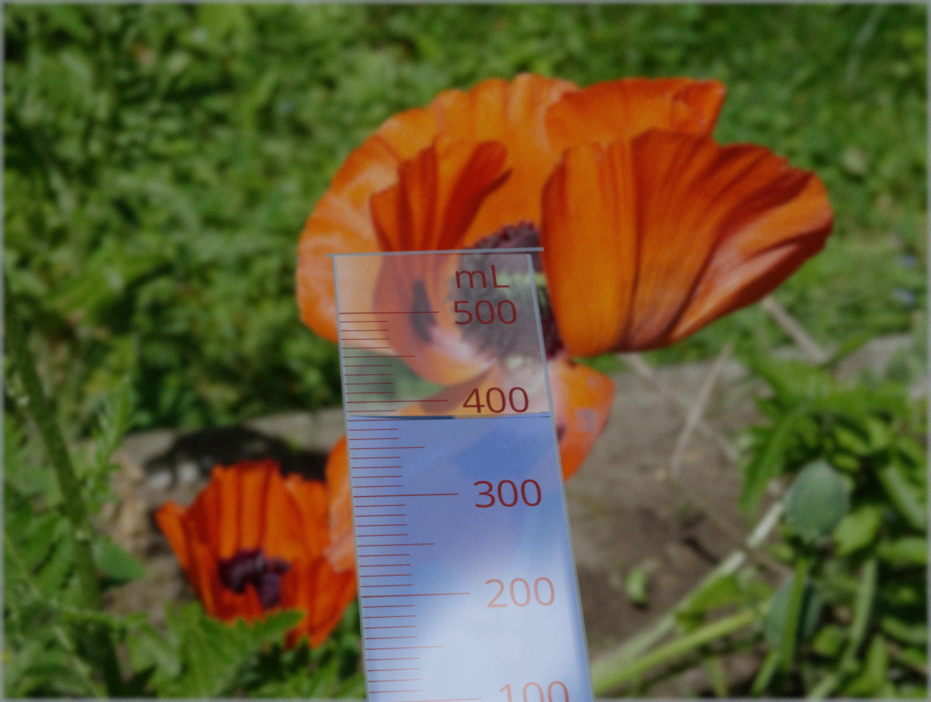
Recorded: 380mL
